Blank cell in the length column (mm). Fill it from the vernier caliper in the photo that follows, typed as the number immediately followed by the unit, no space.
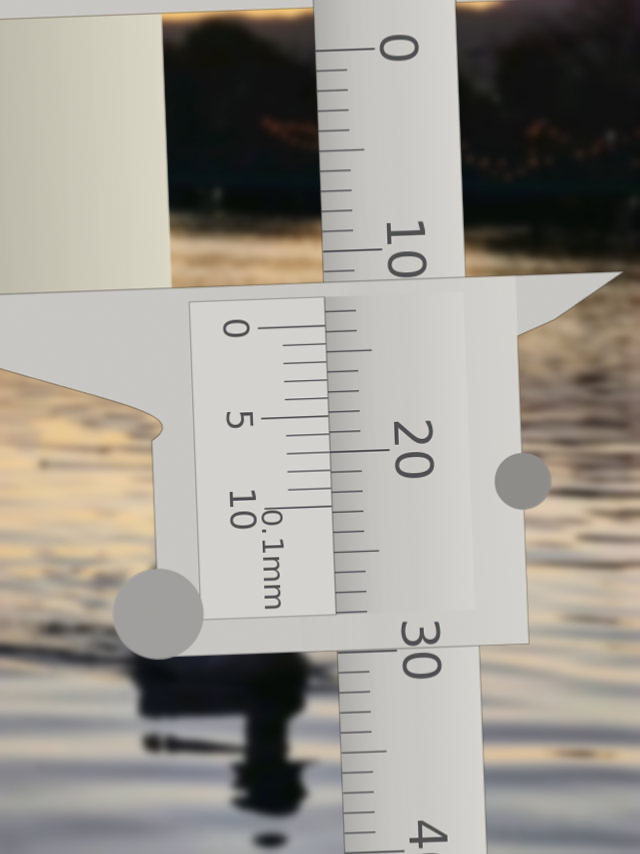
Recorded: 13.7mm
